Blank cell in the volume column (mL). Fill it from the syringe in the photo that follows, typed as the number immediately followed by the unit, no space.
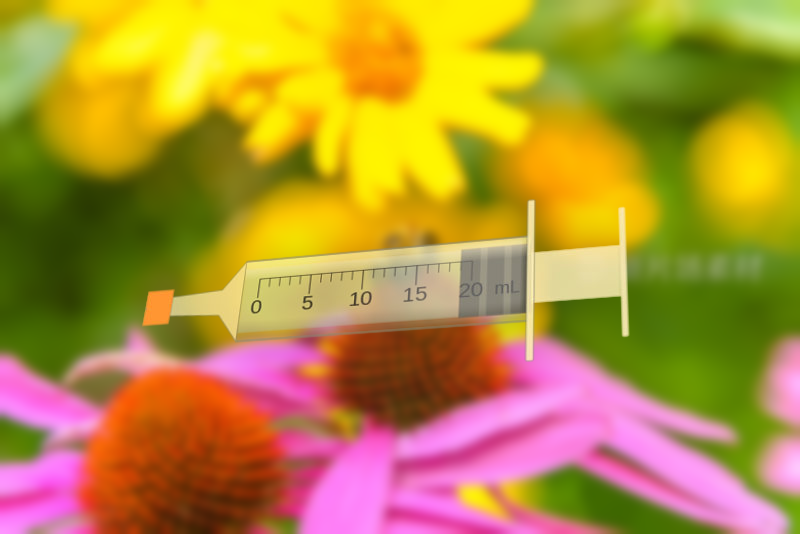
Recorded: 19mL
